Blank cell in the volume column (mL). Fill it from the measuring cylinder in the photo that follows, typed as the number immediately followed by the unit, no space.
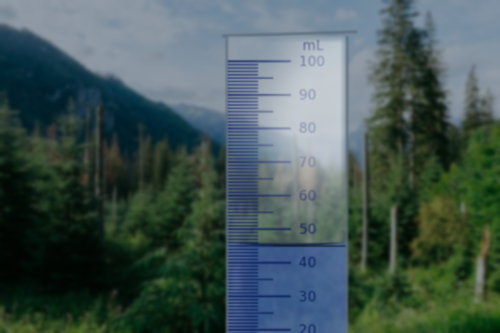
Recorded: 45mL
